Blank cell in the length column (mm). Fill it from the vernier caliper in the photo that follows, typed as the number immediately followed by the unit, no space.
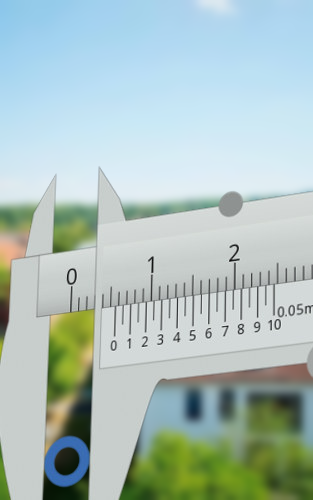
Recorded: 5.6mm
